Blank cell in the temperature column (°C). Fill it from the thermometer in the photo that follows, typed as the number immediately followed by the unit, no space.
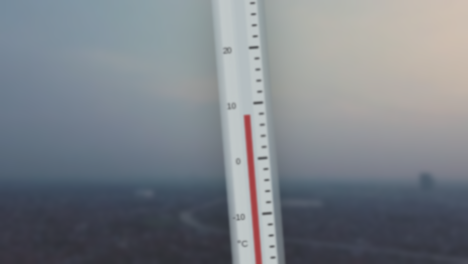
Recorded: 8°C
